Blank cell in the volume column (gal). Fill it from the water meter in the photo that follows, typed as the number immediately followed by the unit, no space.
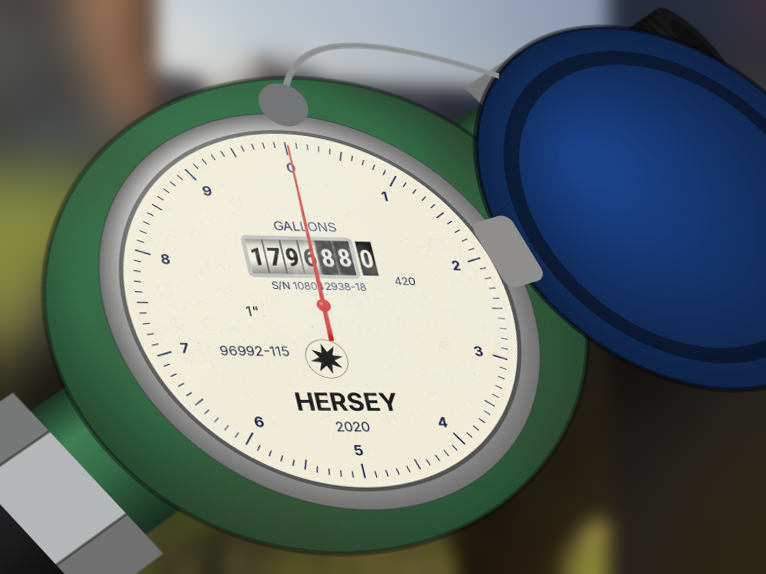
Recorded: 1796880.0gal
